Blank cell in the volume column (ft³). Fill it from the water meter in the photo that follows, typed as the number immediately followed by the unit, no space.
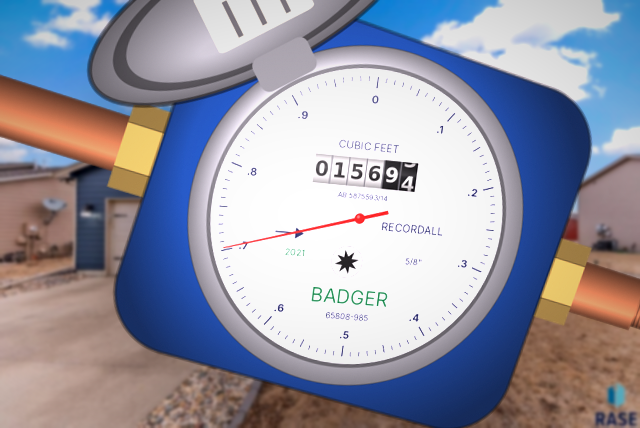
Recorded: 15693.70ft³
